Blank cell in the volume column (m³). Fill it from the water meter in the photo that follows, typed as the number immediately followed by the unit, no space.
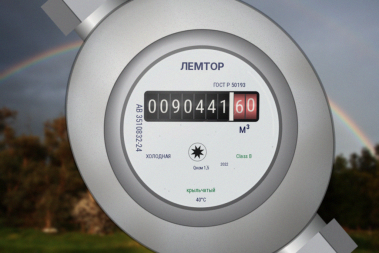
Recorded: 90441.60m³
